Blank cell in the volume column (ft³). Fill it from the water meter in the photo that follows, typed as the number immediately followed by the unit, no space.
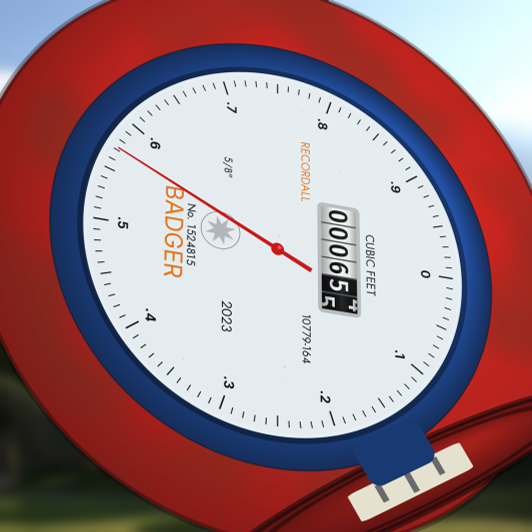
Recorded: 654.57ft³
